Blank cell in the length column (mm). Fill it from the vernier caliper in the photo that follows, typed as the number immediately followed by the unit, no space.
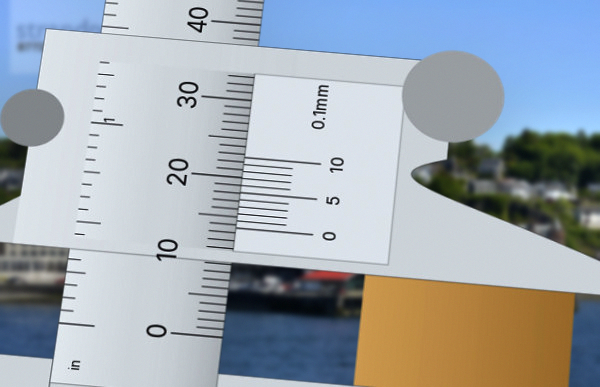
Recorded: 13.6mm
